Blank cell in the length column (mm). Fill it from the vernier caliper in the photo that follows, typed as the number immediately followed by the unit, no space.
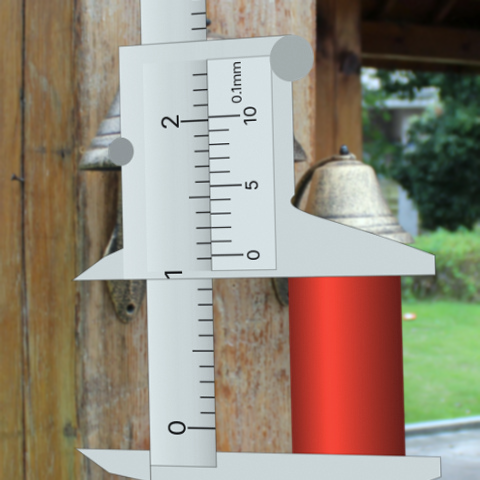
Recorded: 11.2mm
